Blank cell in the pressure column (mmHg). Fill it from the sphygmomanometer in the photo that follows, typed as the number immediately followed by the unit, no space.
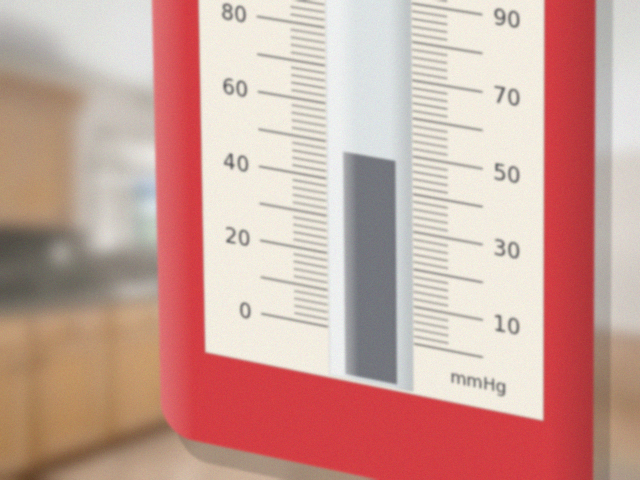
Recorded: 48mmHg
